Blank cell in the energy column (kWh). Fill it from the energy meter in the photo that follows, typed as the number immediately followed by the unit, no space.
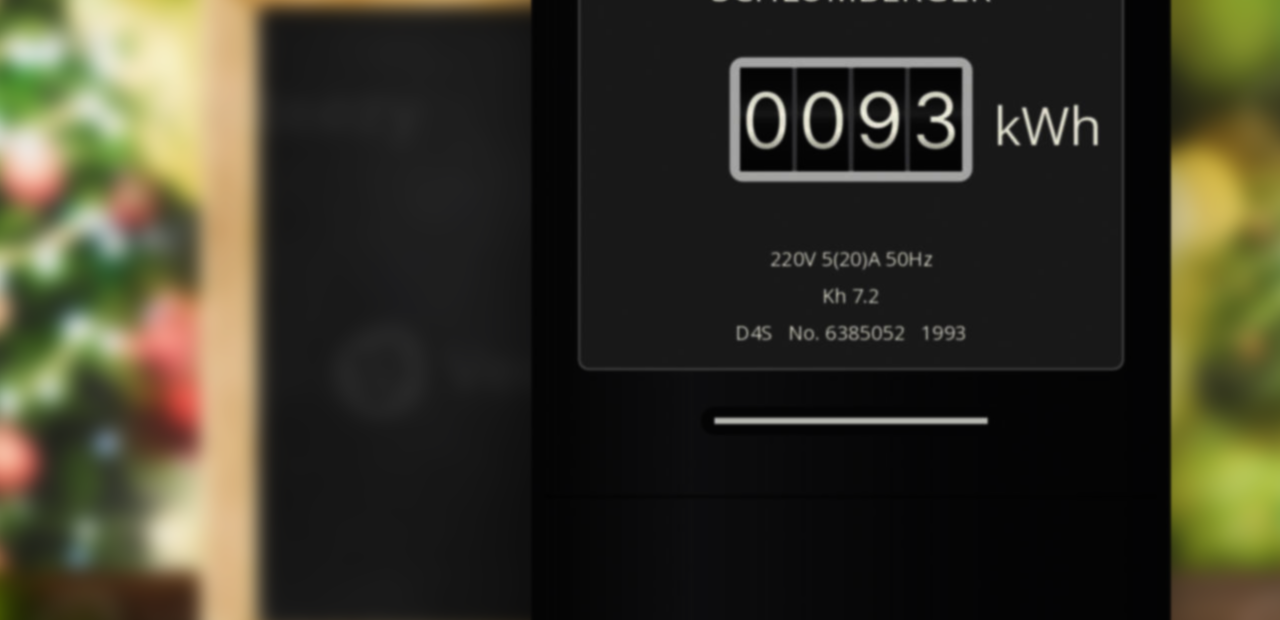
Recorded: 93kWh
